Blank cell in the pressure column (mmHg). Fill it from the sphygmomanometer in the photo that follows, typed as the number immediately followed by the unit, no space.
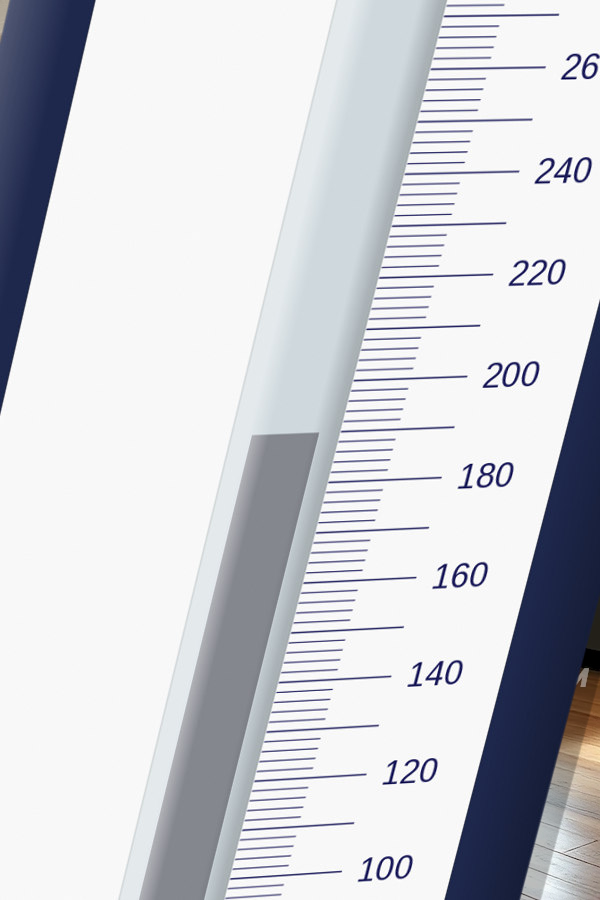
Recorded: 190mmHg
